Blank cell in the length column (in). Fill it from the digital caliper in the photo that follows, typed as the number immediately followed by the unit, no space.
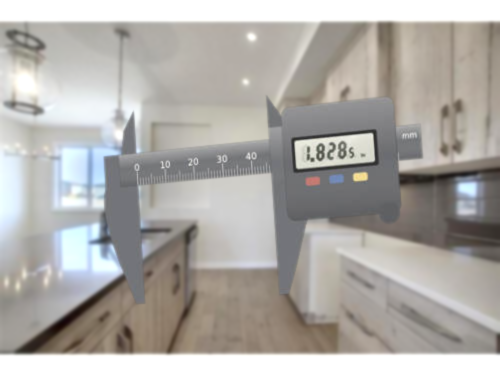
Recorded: 1.8285in
